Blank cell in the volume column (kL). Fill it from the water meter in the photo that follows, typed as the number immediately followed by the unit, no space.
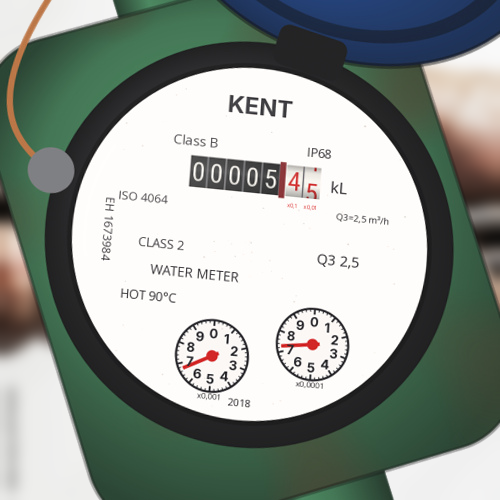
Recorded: 5.4467kL
